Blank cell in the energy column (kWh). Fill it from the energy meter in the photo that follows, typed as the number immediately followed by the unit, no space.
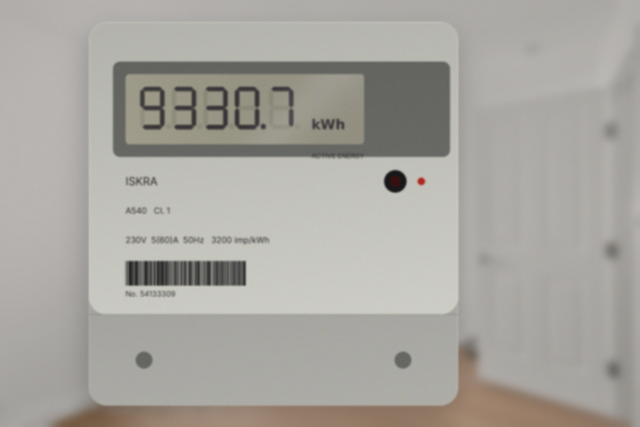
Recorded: 9330.7kWh
